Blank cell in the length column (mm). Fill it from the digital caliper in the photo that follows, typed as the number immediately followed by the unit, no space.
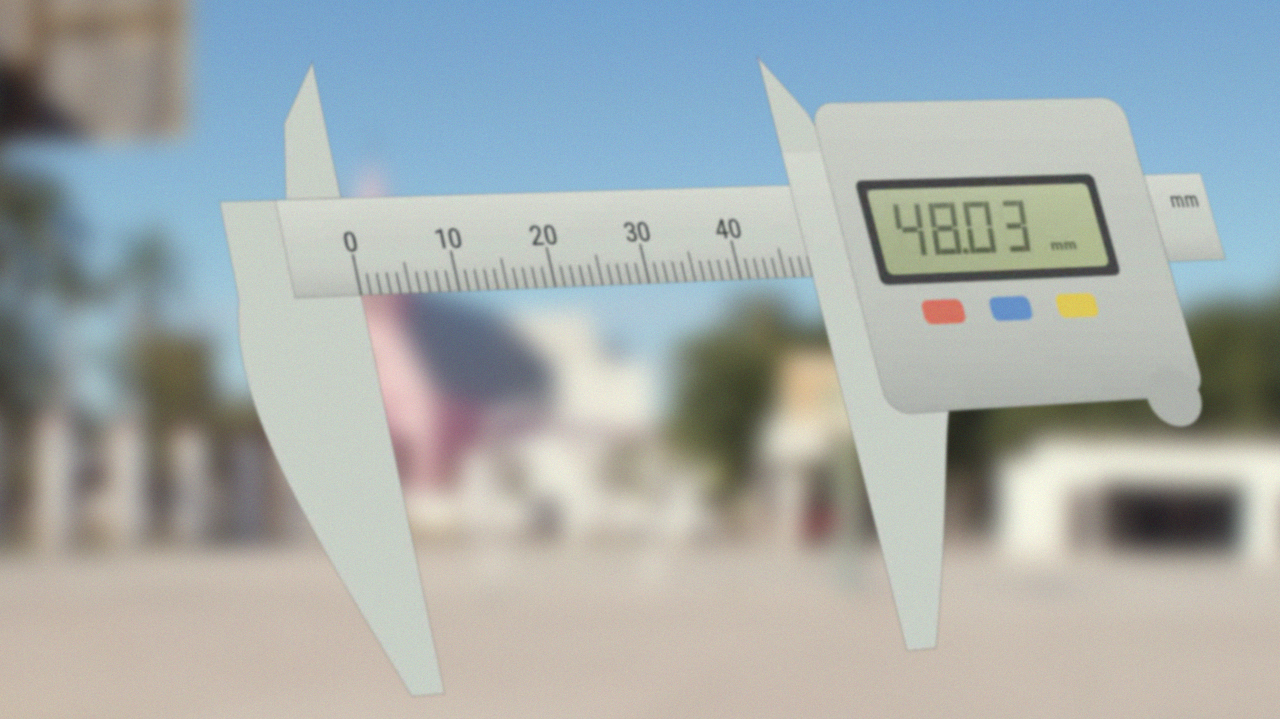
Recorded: 48.03mm
